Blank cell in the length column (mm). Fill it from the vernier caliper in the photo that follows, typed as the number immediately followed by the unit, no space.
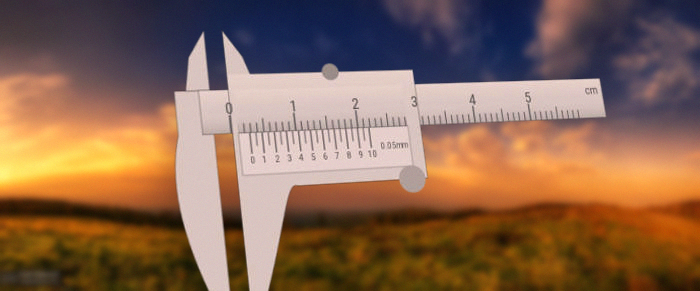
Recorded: 2.8mm
